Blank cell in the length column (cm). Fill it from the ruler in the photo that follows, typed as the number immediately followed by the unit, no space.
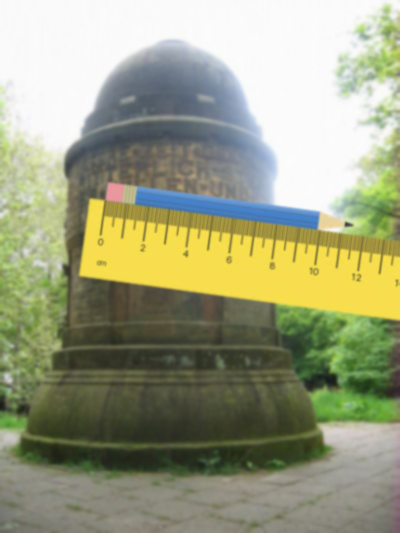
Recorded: 11.5cm
